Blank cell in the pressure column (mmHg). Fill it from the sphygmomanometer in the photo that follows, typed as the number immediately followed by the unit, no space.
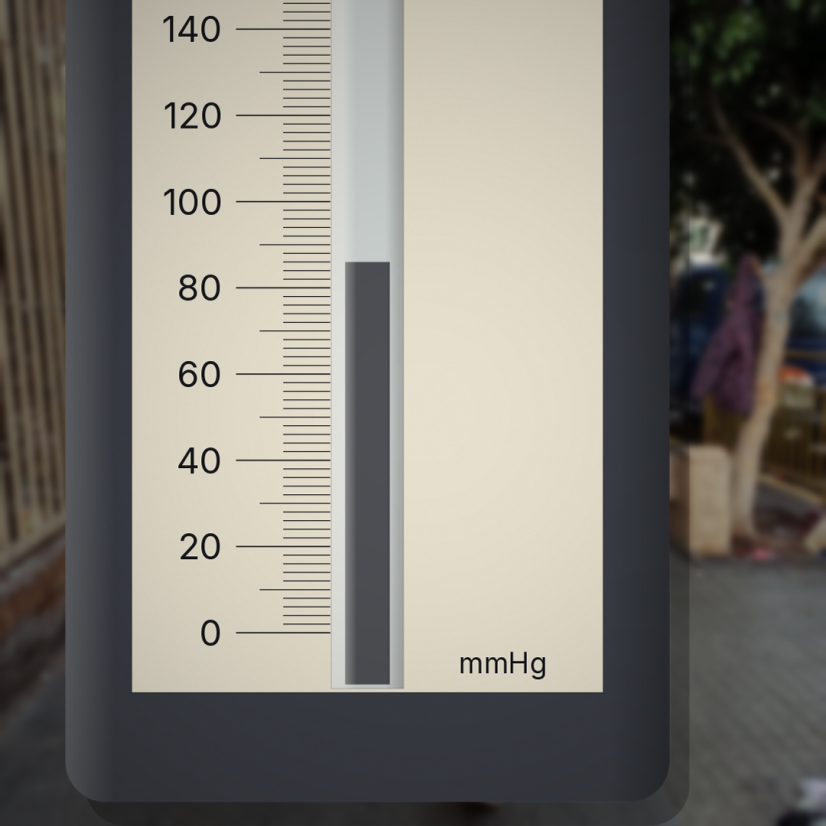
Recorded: 86mmHg
